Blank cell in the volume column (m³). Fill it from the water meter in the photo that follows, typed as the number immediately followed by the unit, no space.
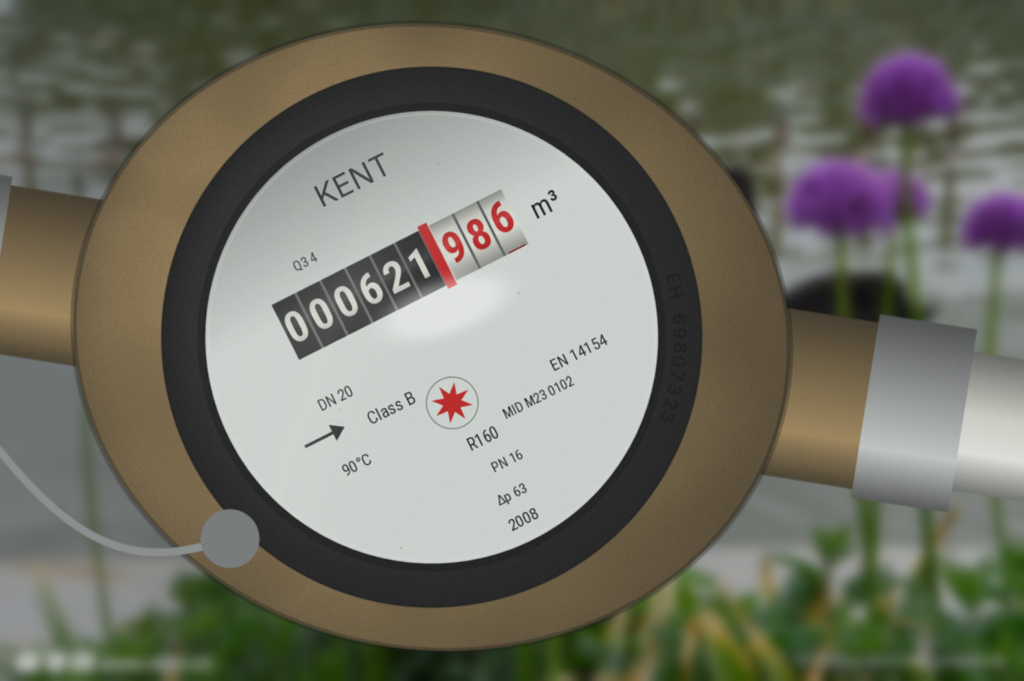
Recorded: 621.986m³
